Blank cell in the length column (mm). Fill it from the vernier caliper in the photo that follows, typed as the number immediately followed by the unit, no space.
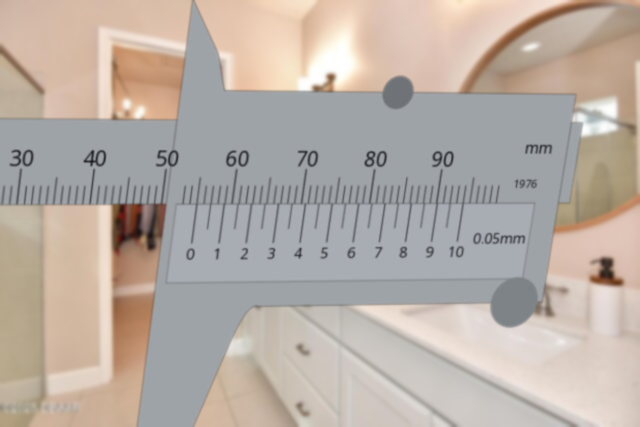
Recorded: 55.0mm
